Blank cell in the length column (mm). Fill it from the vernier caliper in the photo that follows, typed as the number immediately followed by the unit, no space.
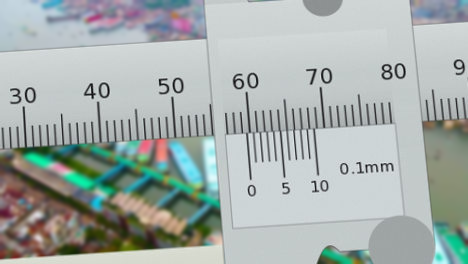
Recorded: 59.6mm
